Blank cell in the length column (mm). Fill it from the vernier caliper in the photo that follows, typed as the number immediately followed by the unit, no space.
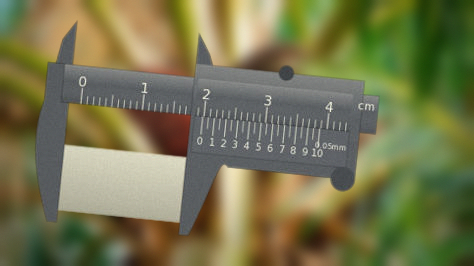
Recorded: 19.8mm
